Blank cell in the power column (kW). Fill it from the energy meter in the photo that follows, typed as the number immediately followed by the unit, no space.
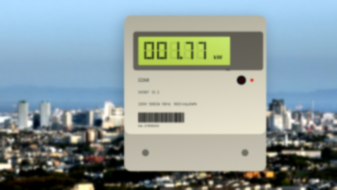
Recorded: 1.77kW
